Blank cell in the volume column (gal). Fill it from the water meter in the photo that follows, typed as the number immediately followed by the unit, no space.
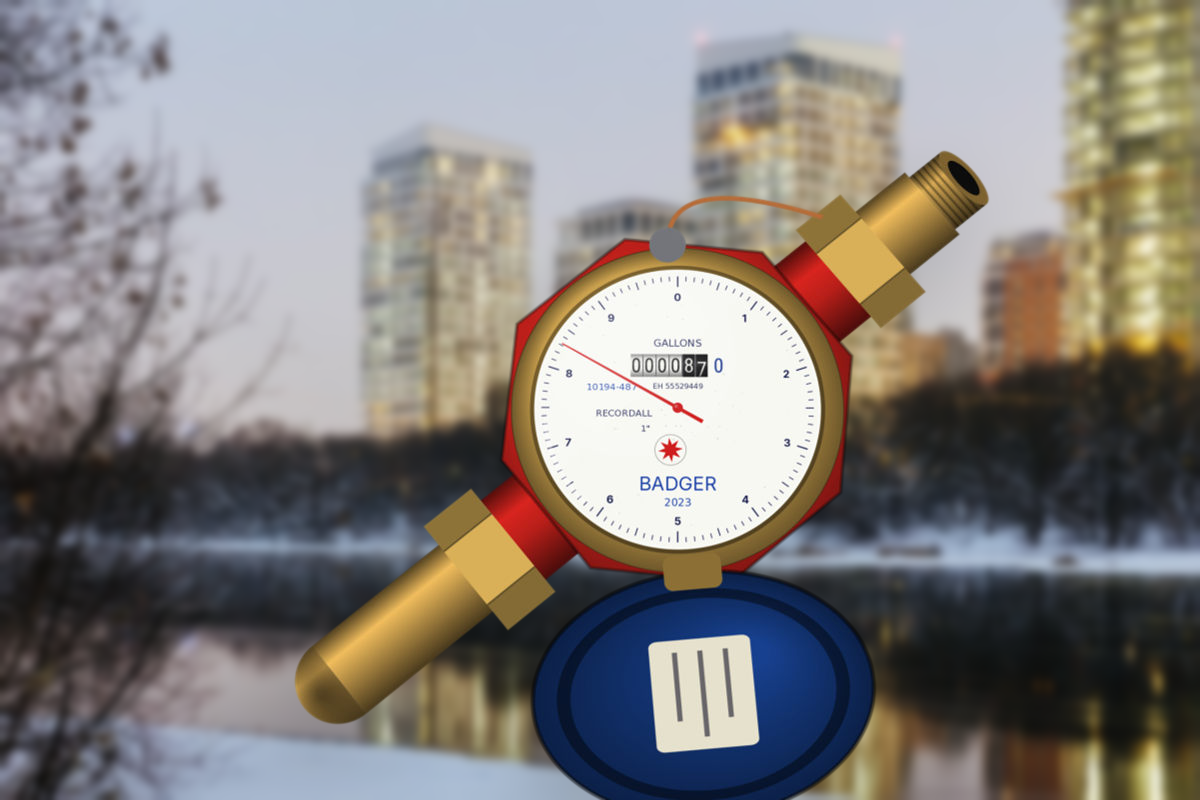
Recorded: 868.3gal
